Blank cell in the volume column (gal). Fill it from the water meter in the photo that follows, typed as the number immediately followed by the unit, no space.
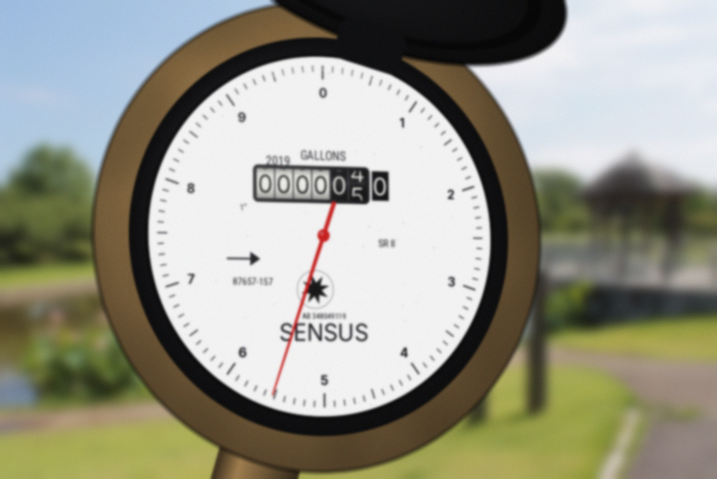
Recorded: 45.5gal
